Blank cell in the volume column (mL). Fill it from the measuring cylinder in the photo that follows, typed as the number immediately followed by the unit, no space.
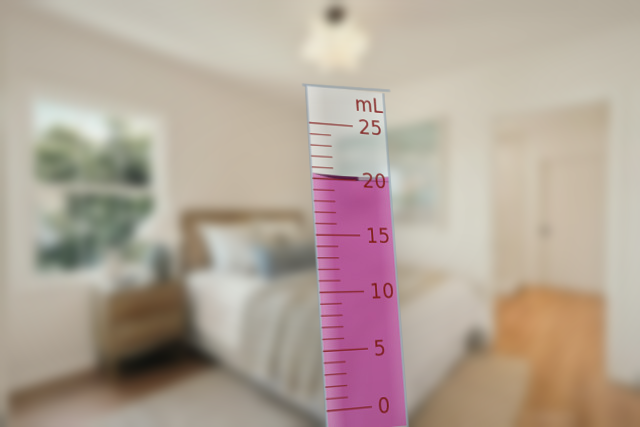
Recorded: 20mL
